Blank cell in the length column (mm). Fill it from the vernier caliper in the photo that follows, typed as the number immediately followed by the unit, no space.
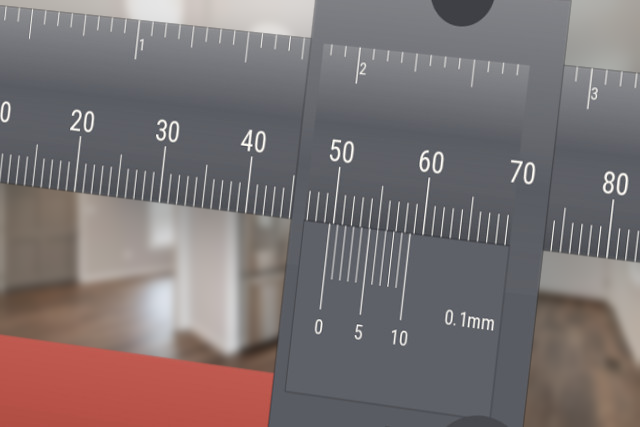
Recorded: 49.6mm
